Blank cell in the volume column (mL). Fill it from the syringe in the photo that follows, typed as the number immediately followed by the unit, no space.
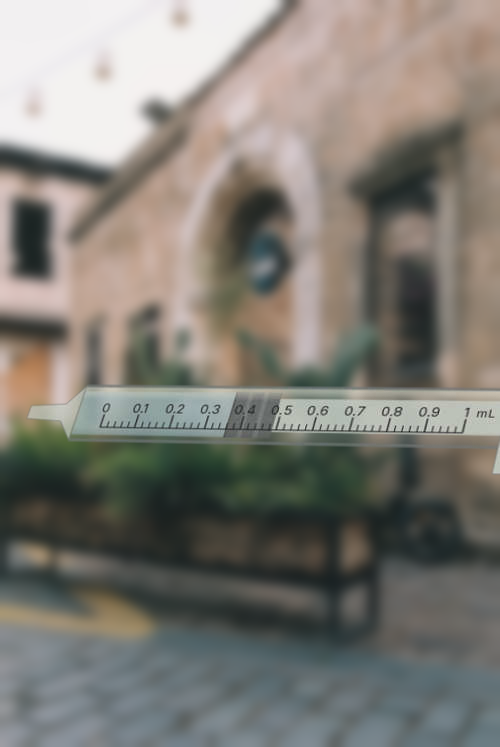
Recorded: 0.36mL
